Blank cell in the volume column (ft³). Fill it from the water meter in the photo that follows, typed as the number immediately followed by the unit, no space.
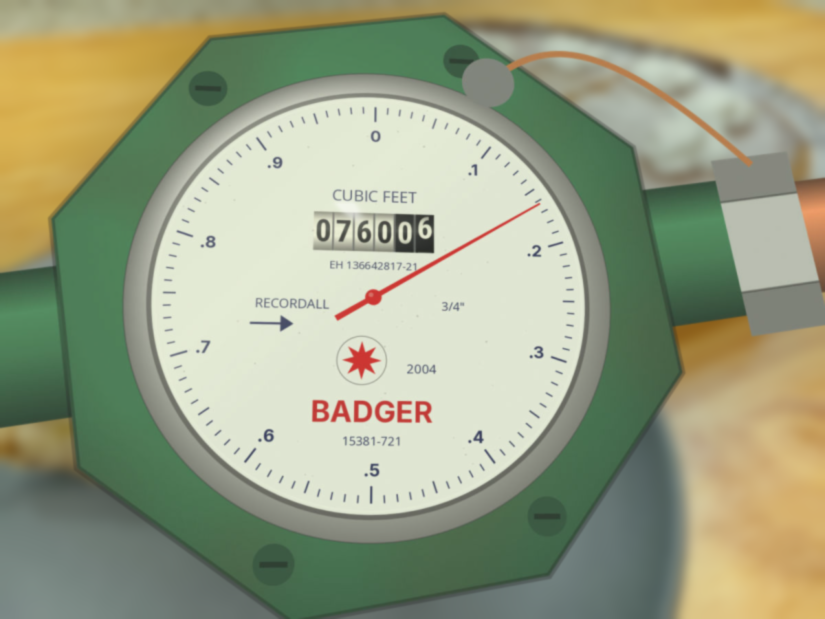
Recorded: 76006.16ft³
